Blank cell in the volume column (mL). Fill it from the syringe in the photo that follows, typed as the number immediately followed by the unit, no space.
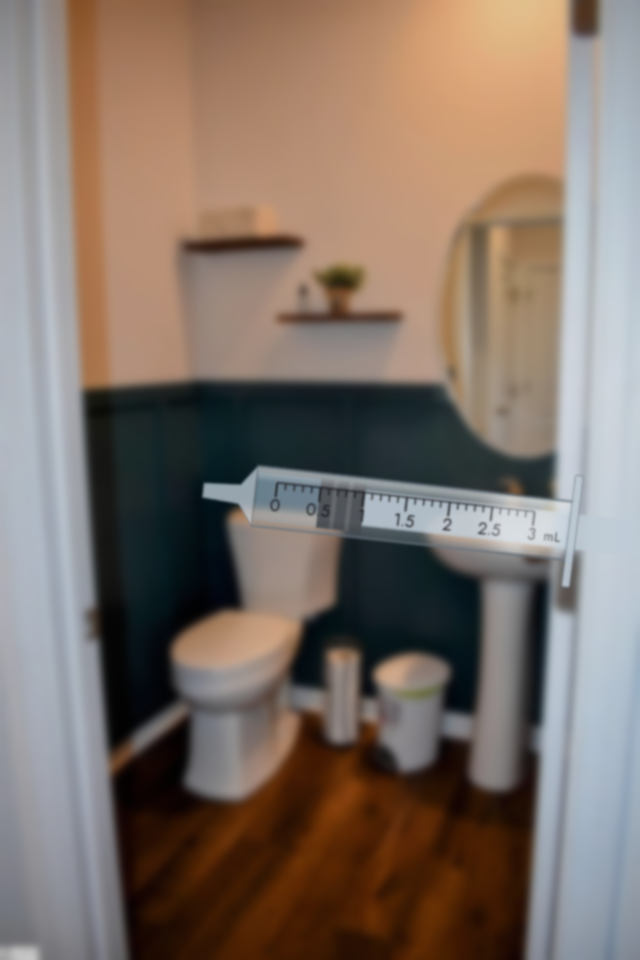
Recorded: 0.5mL
